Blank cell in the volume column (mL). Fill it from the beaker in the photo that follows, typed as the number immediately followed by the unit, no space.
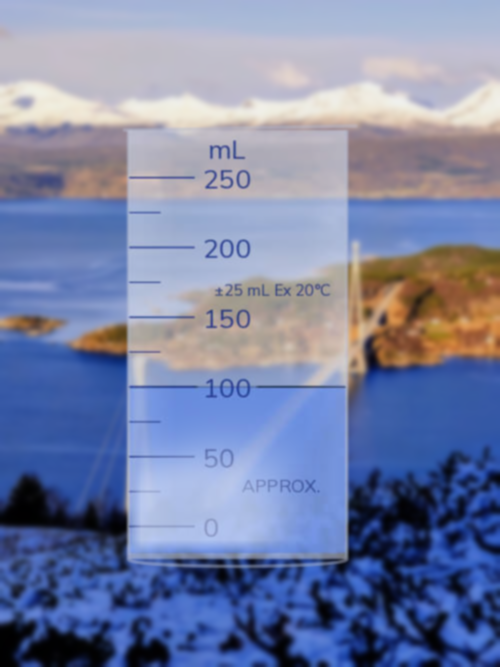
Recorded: 100mL
